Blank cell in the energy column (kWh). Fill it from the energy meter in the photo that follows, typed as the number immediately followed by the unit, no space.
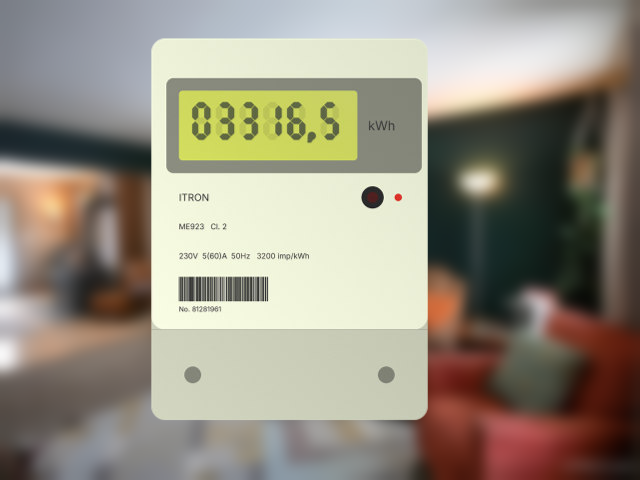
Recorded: 3316.5kWh
